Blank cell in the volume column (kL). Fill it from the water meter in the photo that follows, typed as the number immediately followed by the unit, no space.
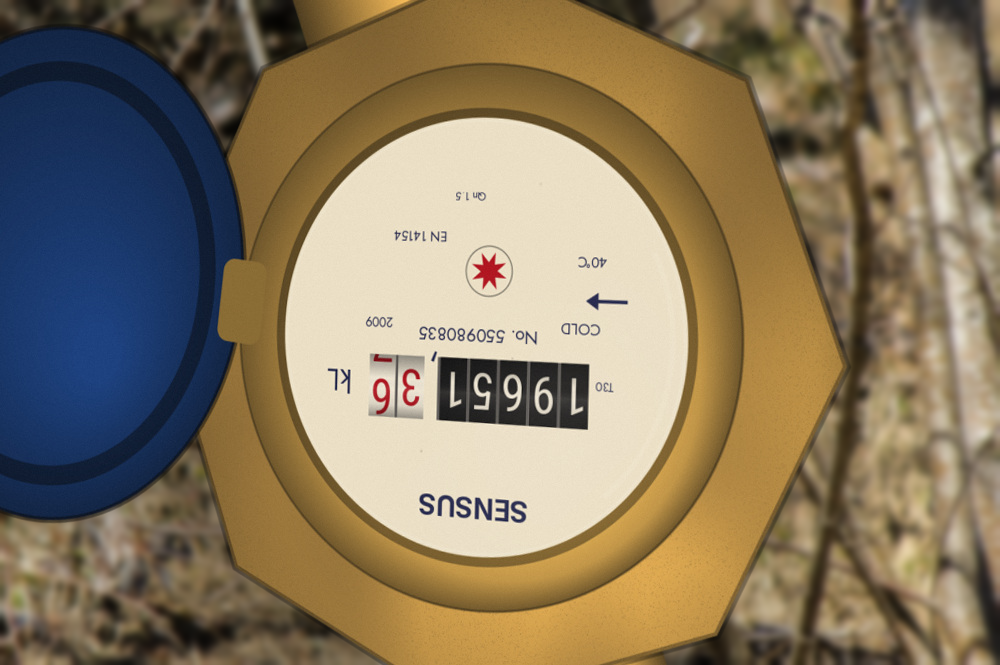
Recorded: 19651.36kL
